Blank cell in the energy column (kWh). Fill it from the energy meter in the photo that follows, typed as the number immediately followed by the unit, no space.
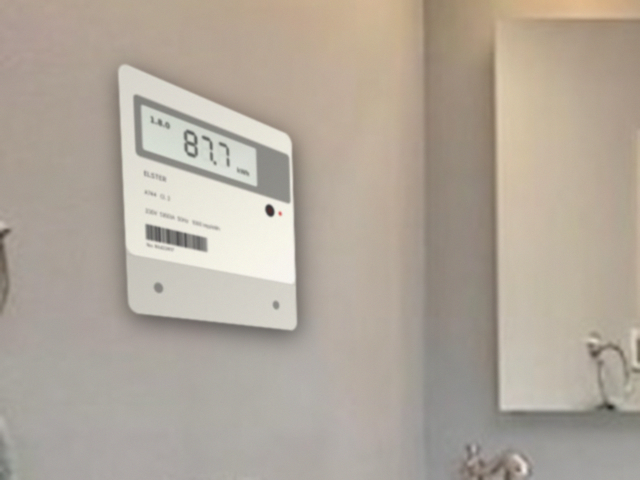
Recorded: 87.7kWh
